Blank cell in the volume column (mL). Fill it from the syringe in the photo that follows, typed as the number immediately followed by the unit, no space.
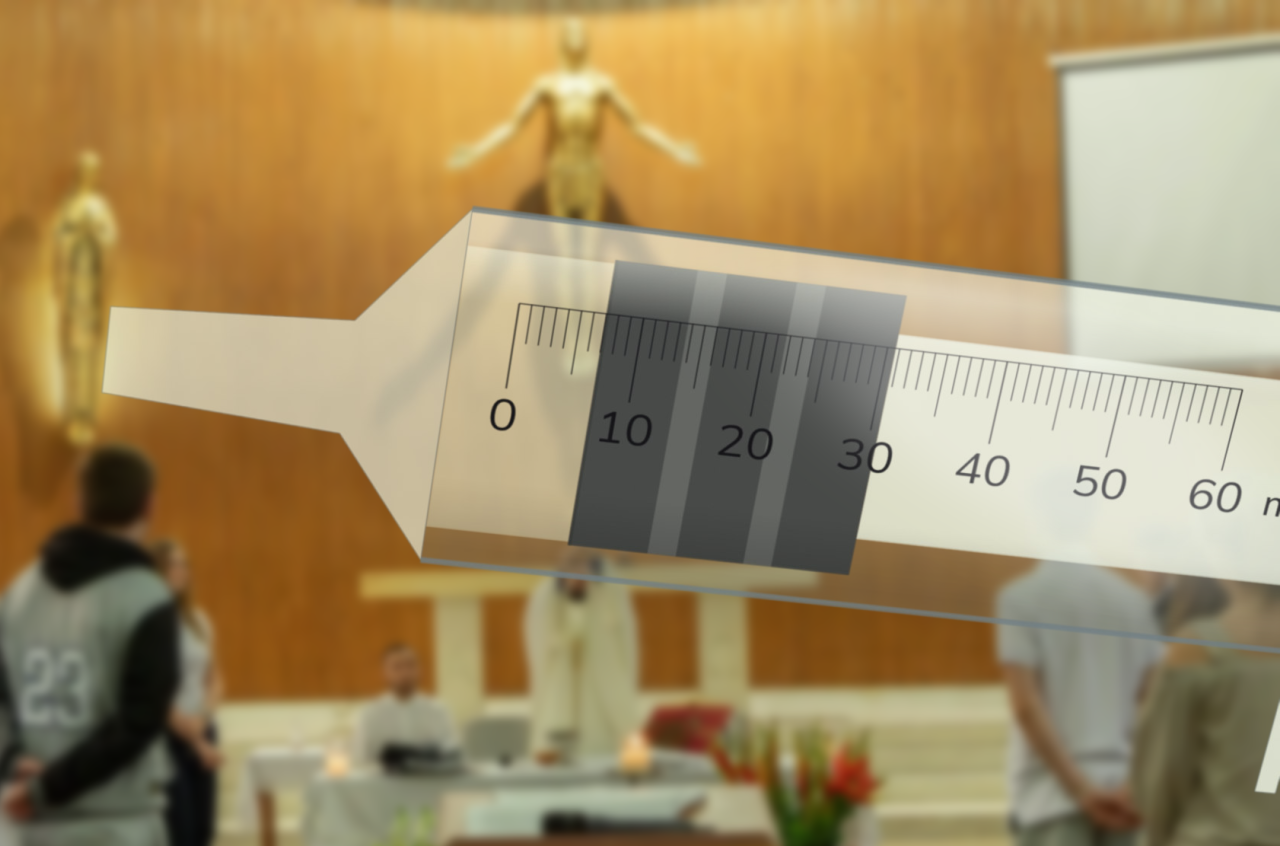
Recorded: 7mL
